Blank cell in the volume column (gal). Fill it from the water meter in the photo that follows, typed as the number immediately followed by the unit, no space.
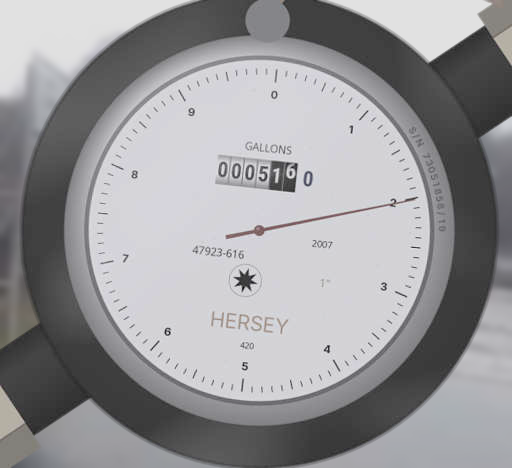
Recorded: 5162.0gal
